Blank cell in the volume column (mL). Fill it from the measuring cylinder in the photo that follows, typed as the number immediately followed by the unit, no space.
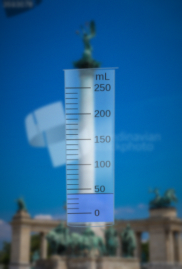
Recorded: 40mL
